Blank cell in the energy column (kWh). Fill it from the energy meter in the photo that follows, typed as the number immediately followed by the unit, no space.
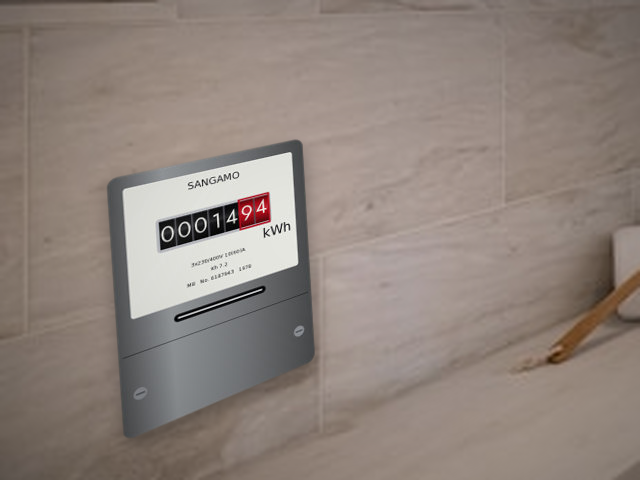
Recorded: 14.94kWh
